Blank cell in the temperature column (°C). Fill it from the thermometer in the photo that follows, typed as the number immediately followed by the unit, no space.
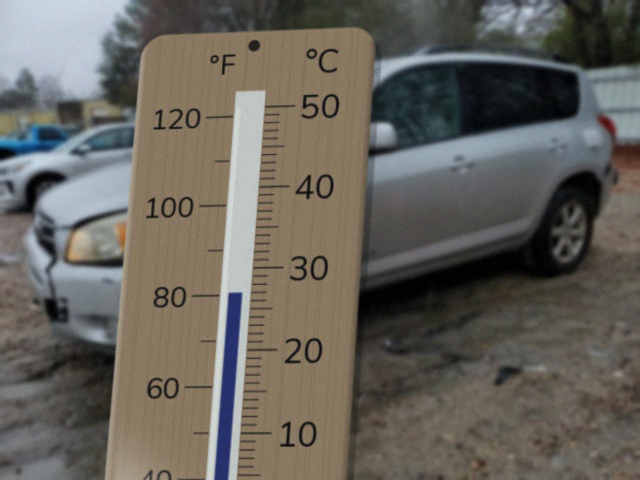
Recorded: 27°C
